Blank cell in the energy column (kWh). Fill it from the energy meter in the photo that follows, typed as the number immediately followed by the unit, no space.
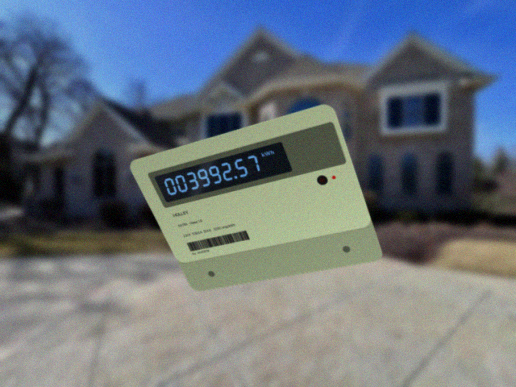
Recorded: 3992.57kWh
